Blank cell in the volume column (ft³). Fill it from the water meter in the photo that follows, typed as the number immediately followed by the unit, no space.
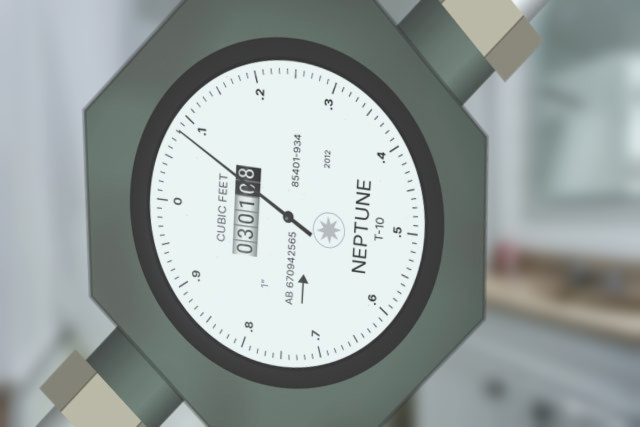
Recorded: 30108.08ft³
